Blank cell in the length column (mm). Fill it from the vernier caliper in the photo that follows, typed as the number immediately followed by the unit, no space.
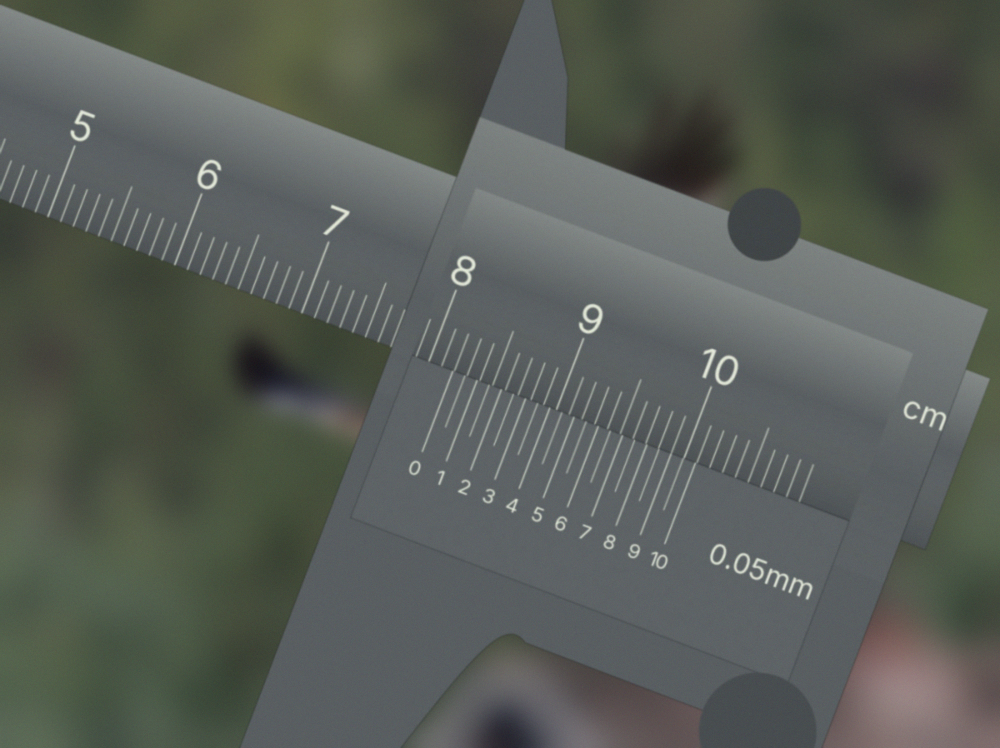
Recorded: 81.9mm
